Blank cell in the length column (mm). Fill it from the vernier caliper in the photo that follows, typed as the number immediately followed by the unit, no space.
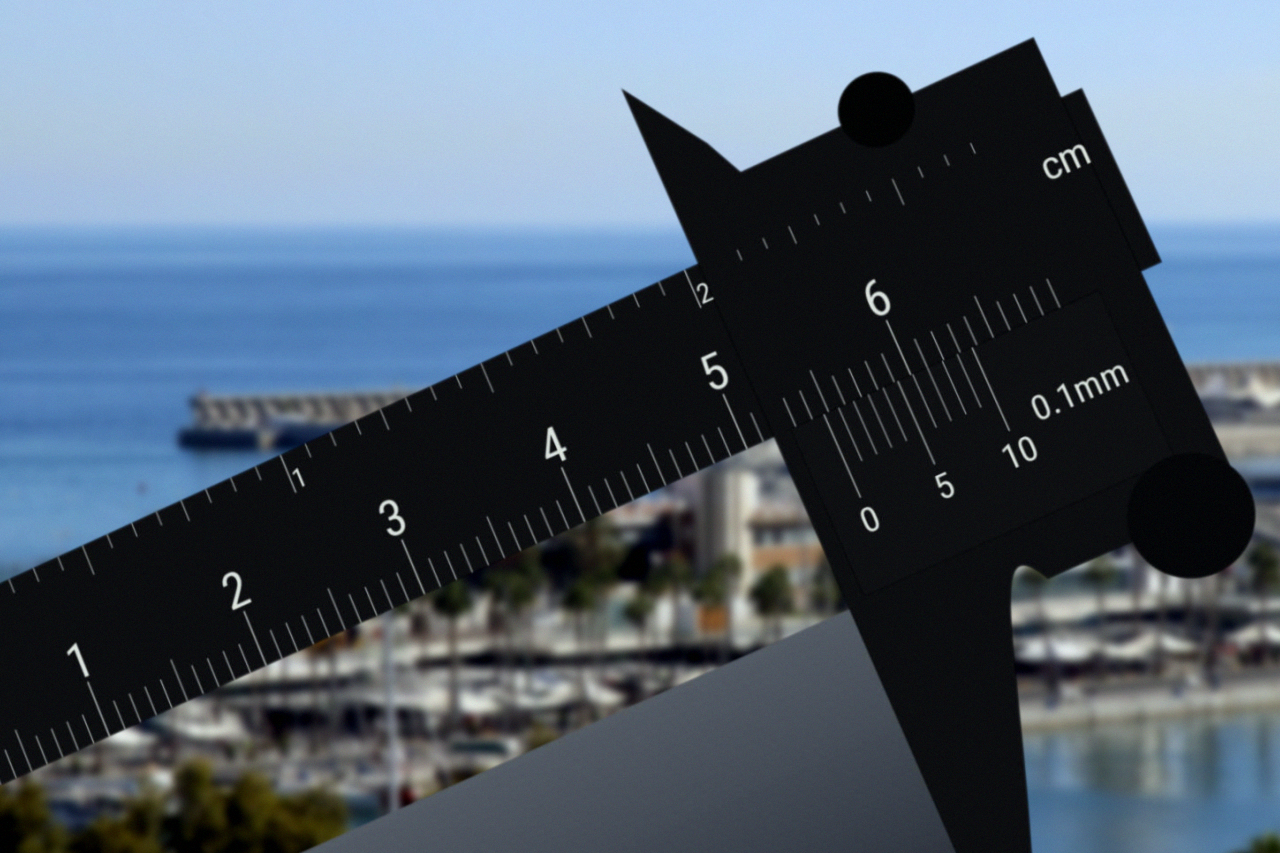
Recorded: 54.7mm
